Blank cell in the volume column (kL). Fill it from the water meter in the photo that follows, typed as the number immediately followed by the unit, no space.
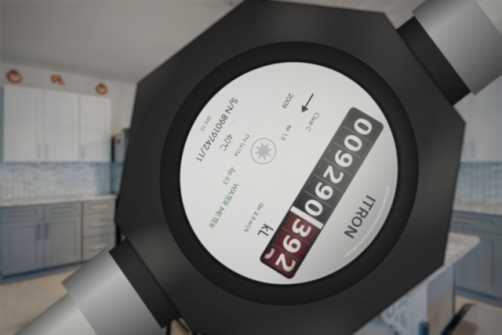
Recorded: 9290.392kL
